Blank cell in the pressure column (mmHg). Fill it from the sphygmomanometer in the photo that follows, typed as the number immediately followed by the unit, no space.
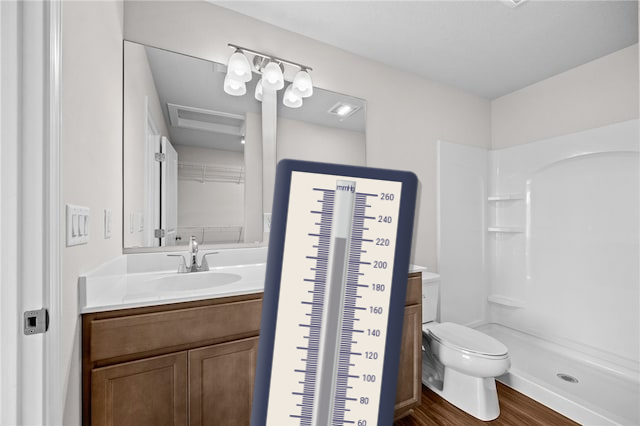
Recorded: 220mmHg
